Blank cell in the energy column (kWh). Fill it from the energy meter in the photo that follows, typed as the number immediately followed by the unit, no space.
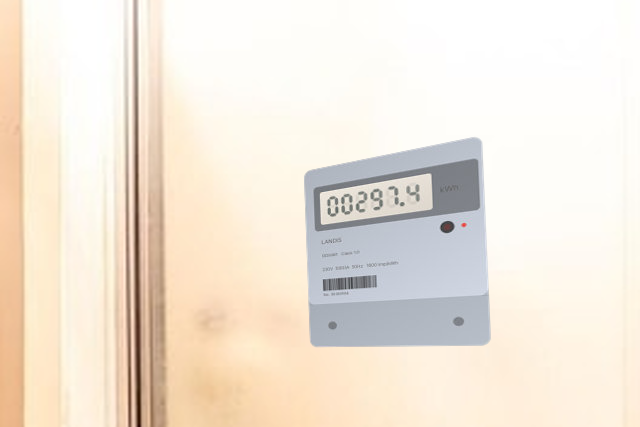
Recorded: 297.4kWh
